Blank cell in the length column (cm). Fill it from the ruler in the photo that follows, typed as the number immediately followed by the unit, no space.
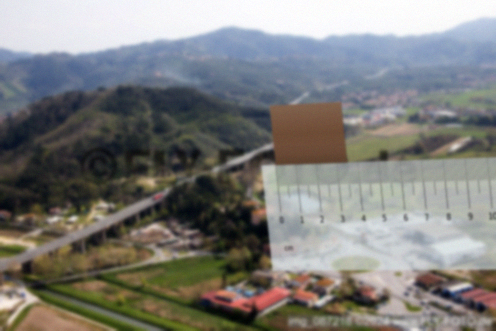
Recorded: 3.5cm
